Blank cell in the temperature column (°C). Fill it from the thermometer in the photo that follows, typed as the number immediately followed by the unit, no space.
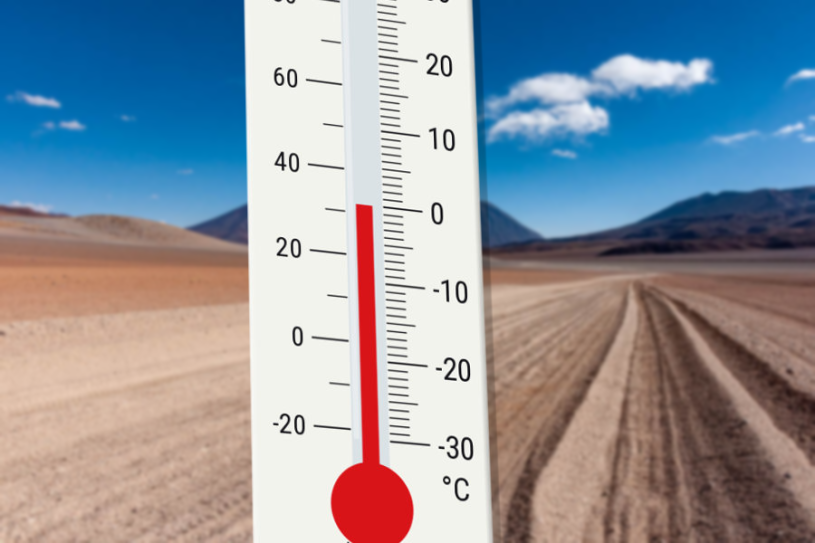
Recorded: 0°C
